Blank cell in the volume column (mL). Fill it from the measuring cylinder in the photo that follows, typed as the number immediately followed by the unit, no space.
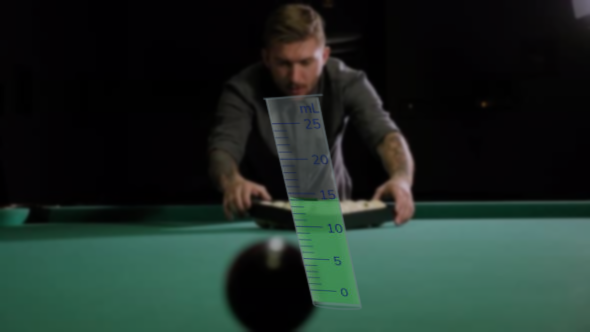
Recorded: 14mL
